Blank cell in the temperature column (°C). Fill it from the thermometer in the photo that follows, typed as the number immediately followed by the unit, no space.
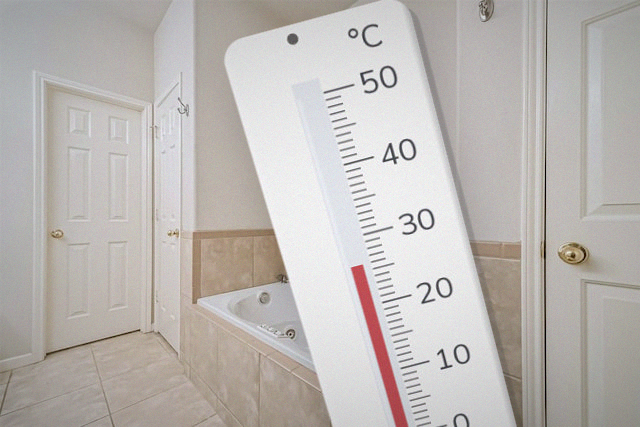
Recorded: 26°C
